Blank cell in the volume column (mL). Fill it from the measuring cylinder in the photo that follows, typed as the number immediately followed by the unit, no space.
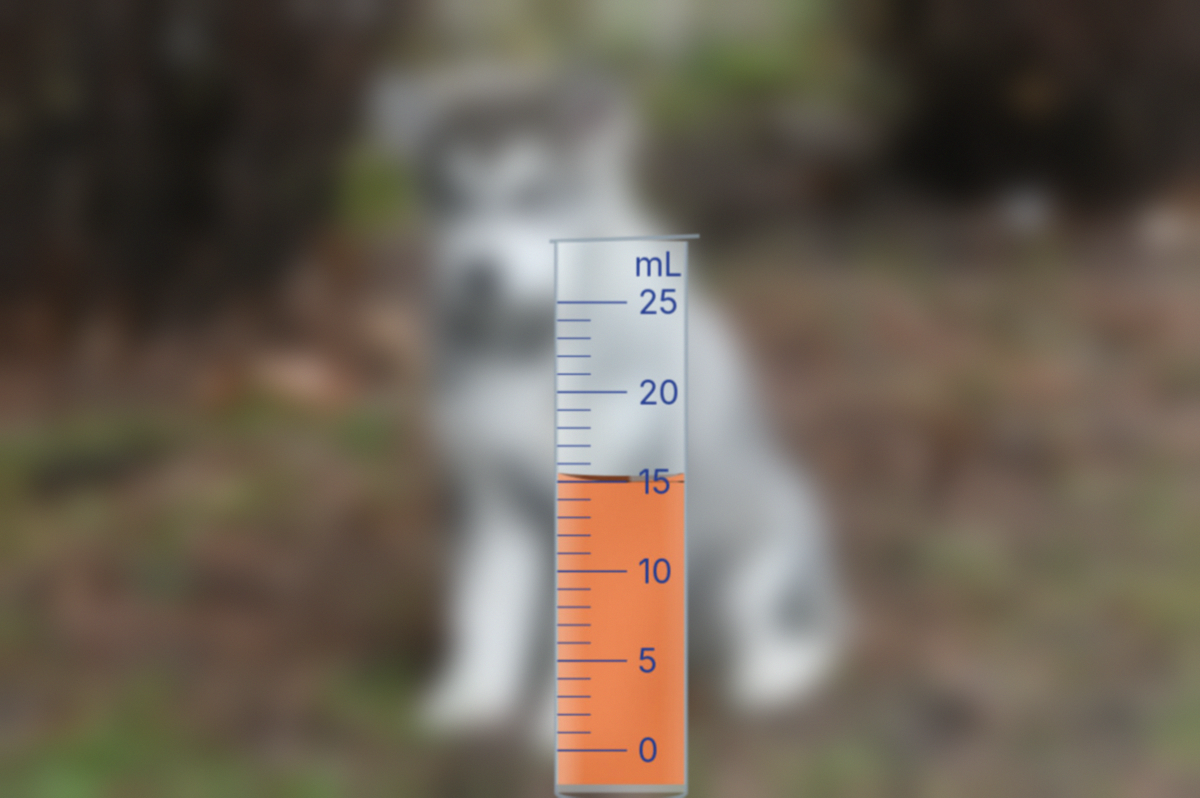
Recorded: 15mL
